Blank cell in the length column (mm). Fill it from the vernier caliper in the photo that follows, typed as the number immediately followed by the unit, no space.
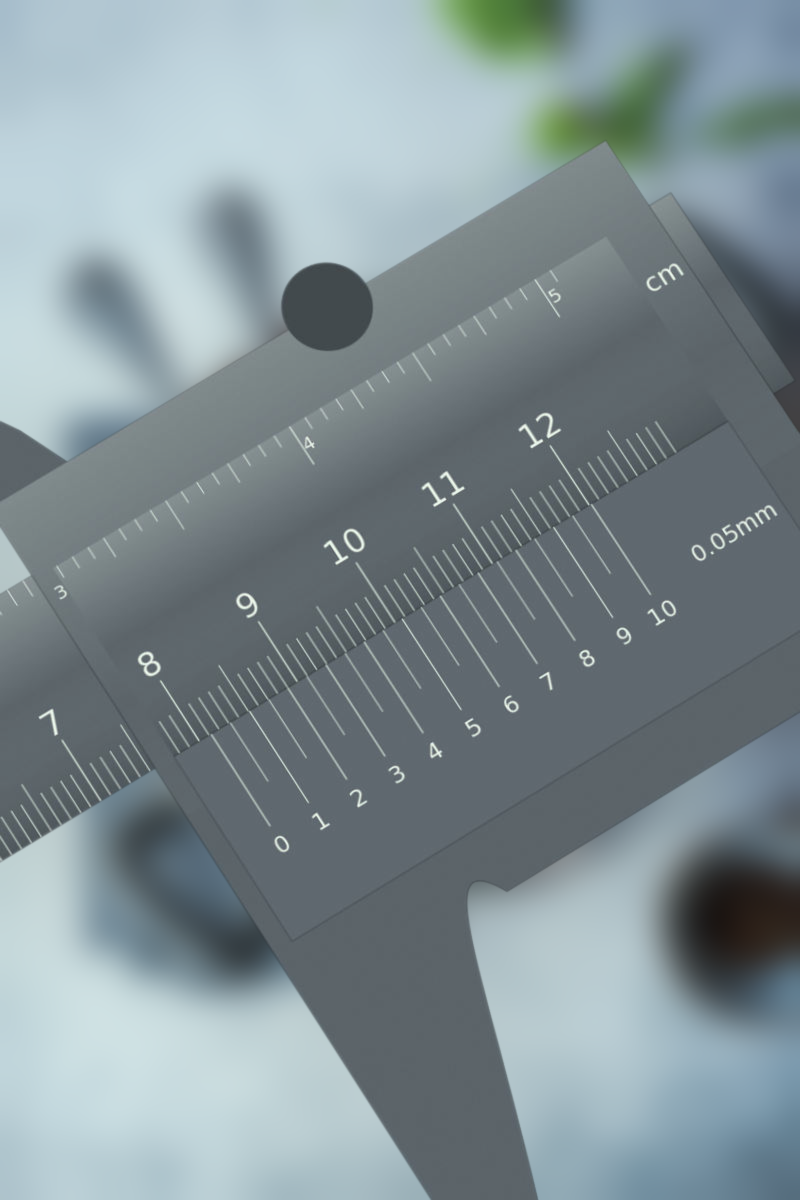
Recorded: 81.2mm
